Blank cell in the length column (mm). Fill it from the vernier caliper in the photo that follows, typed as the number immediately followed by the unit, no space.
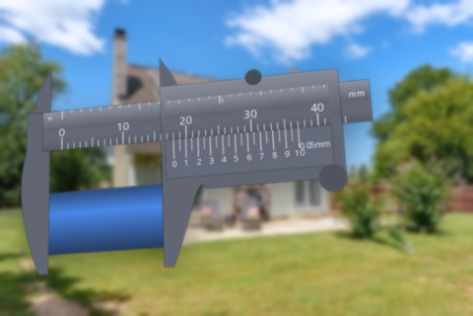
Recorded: 18.0mm
